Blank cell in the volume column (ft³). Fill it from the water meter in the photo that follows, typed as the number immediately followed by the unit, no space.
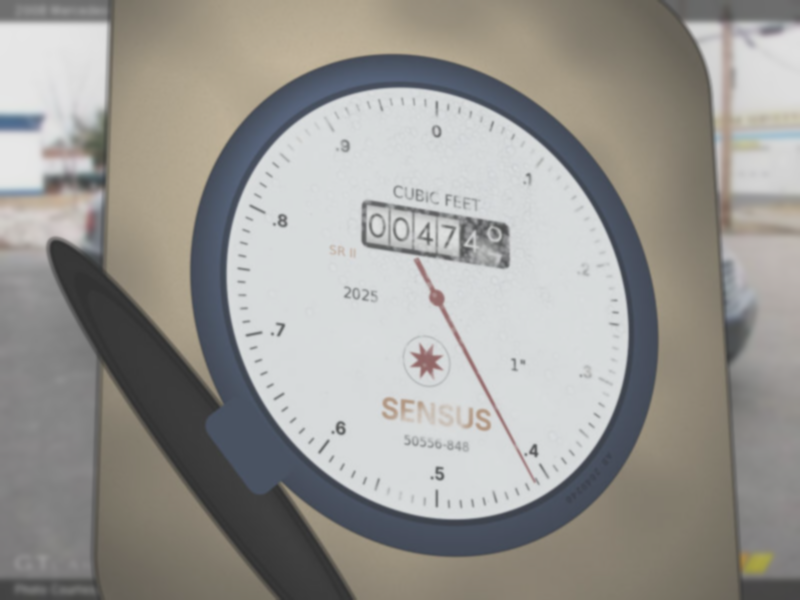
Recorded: 4746.41ft³
